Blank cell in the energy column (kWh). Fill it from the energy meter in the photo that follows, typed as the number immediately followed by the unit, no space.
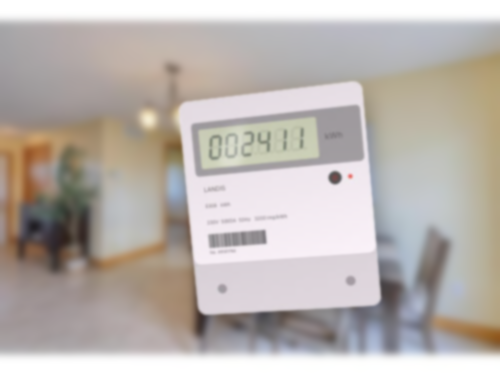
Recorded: 2411kWh
